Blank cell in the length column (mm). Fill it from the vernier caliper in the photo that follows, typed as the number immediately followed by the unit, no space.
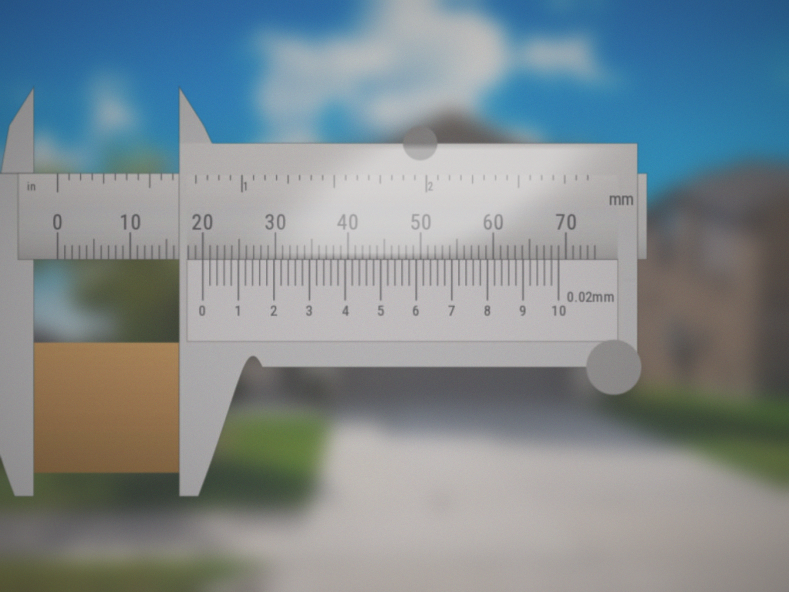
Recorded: 20.0mm
